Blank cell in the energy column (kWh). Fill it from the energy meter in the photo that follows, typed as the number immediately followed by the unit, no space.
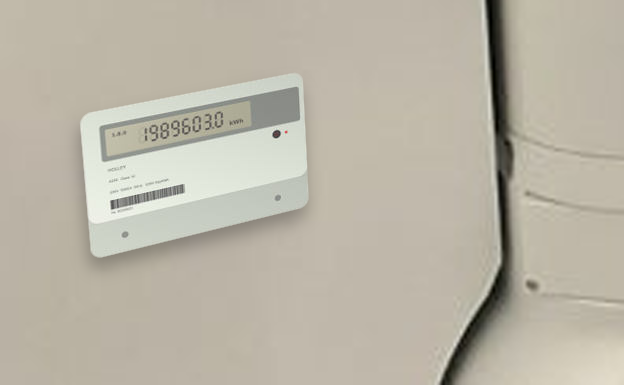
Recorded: 1989603.0kWh
